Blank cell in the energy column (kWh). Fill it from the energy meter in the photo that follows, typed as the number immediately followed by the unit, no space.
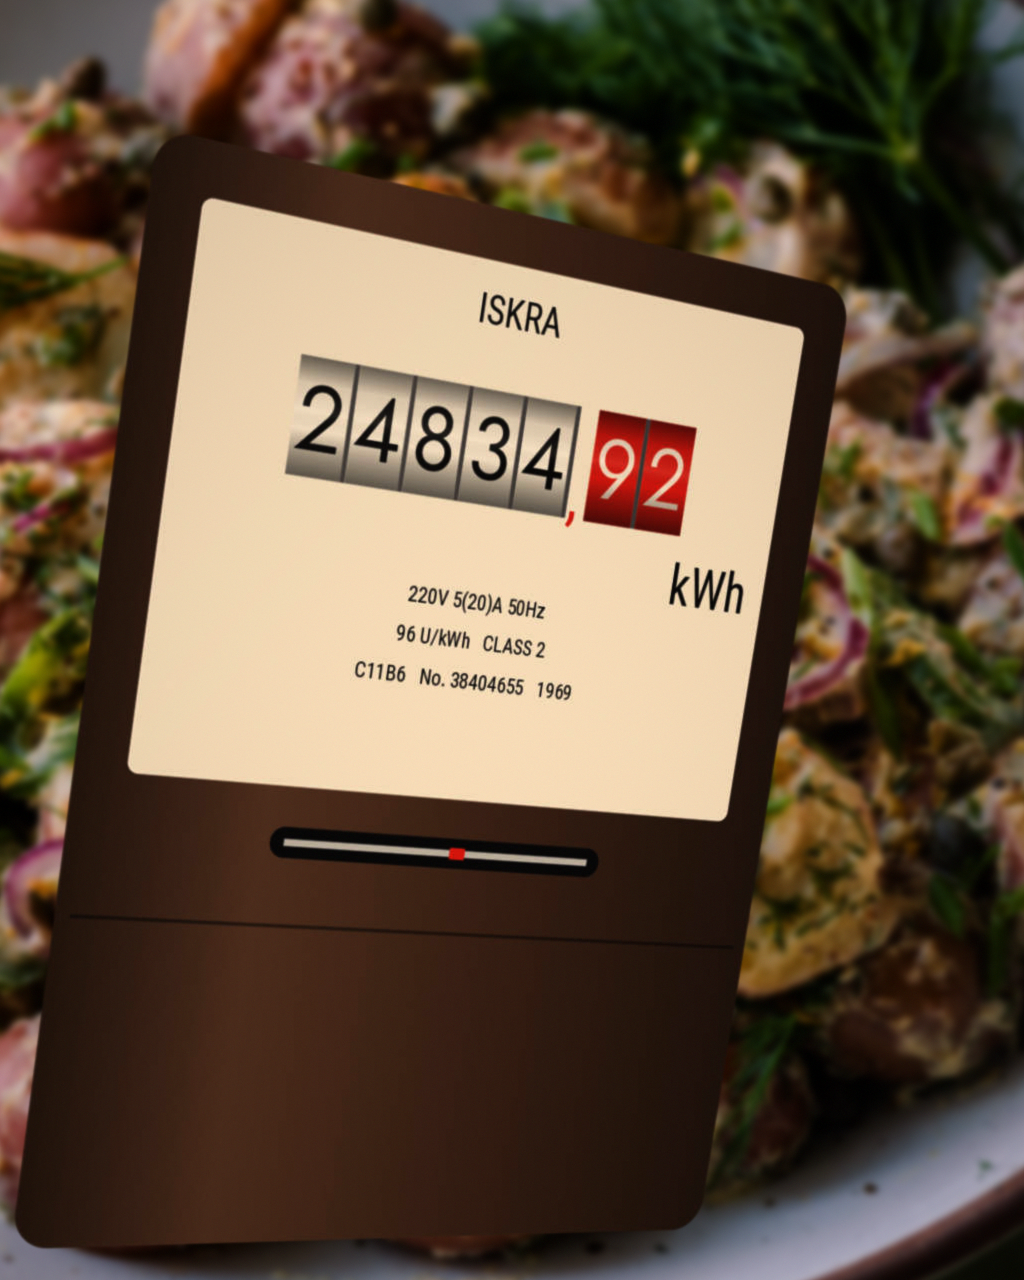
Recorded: 24834.92kWh
